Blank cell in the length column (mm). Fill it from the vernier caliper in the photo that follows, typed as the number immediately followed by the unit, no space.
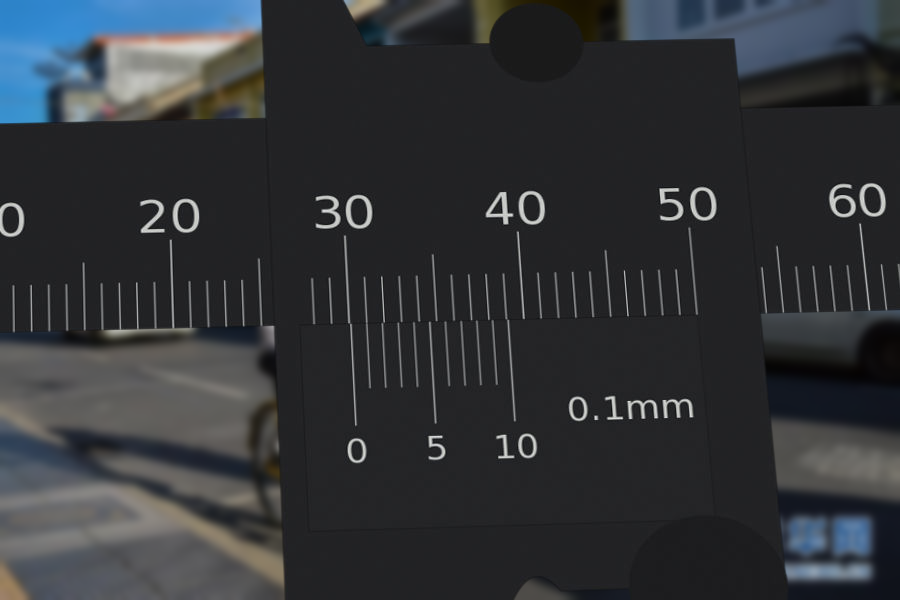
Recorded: 30.1mm
